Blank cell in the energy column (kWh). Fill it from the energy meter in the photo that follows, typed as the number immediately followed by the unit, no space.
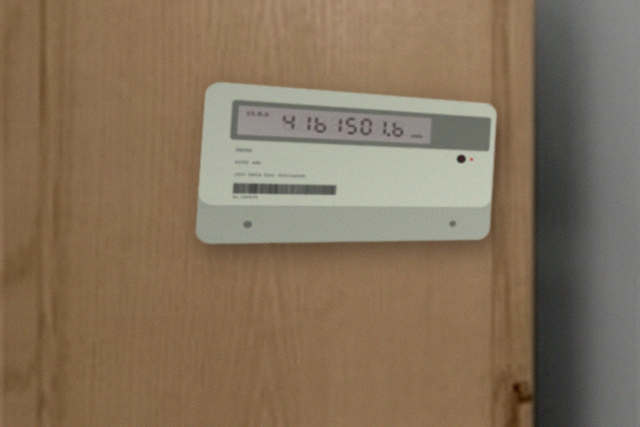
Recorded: 4161501.6kWh
